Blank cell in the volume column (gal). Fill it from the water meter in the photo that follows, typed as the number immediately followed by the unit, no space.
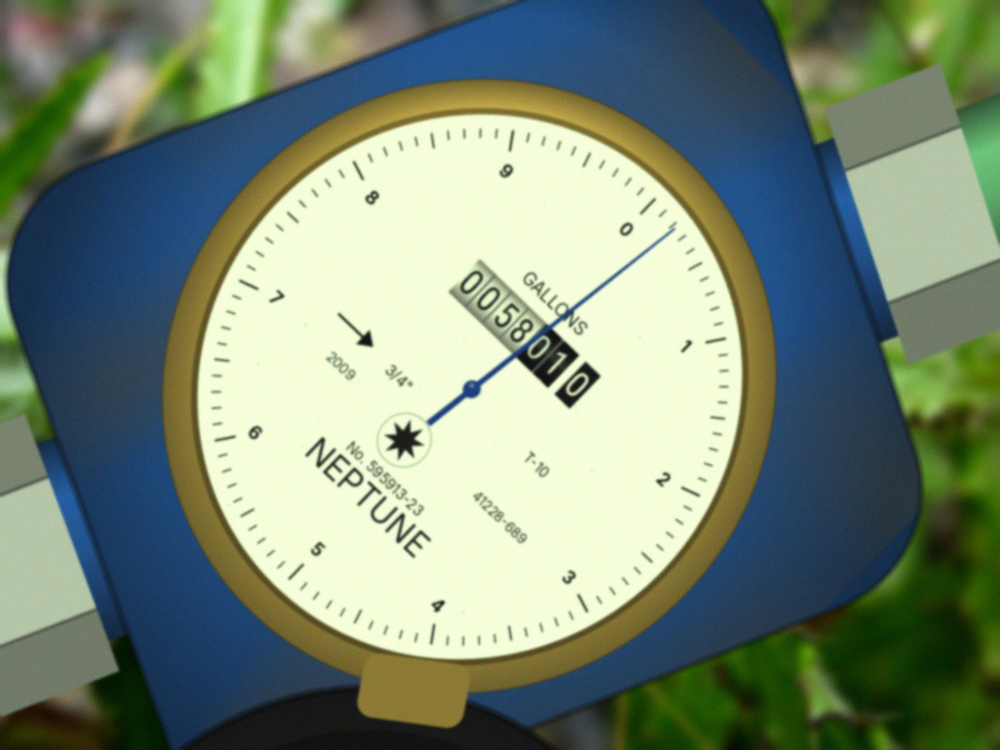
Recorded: 58010.2gal
